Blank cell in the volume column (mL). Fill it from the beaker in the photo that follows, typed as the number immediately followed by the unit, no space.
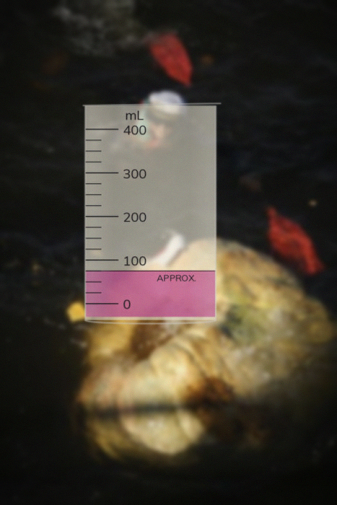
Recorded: 75mL
